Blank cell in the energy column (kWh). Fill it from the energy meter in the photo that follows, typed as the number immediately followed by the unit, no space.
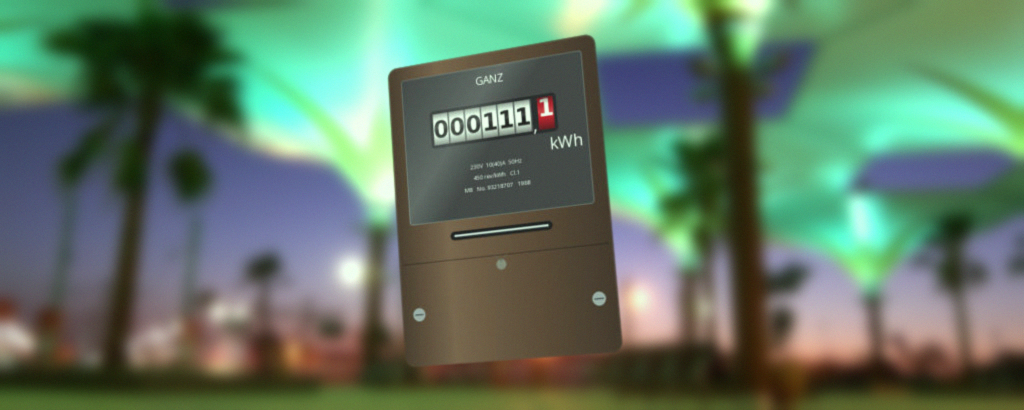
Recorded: 111.1kWh
